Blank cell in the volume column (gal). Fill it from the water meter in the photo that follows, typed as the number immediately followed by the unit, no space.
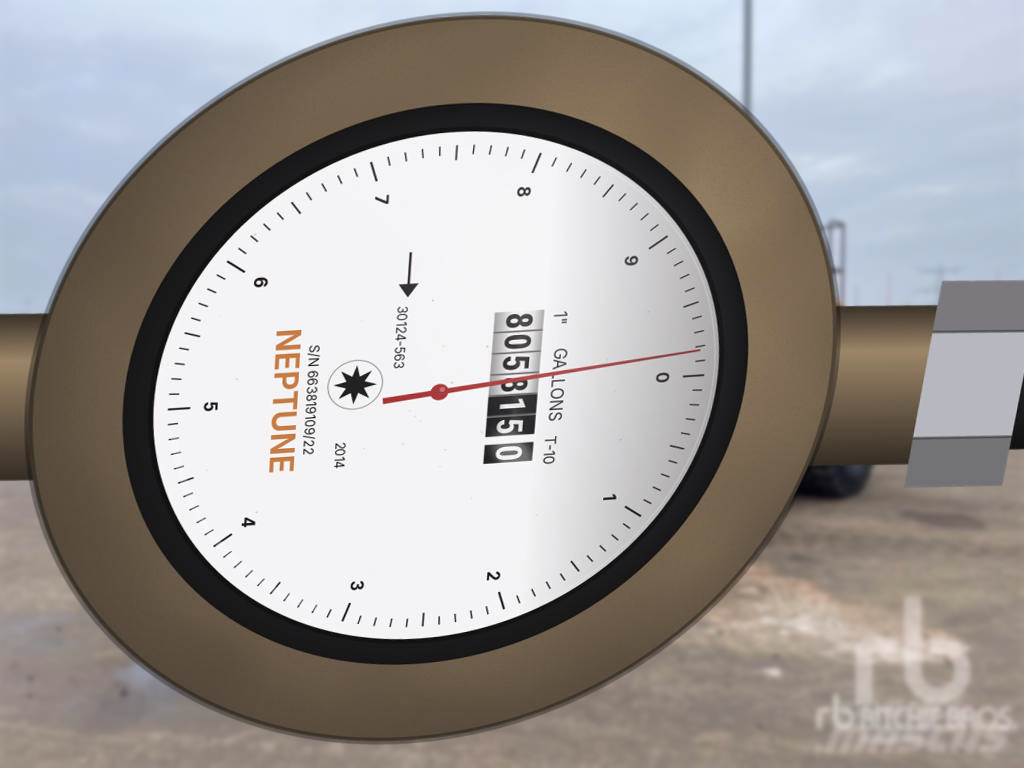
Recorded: 8058149.8gal
